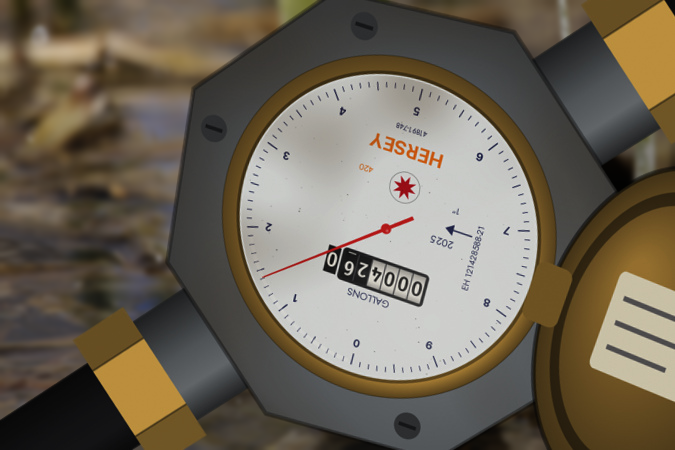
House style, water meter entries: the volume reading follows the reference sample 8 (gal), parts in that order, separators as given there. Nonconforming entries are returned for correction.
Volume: 4261.4 (gal)
